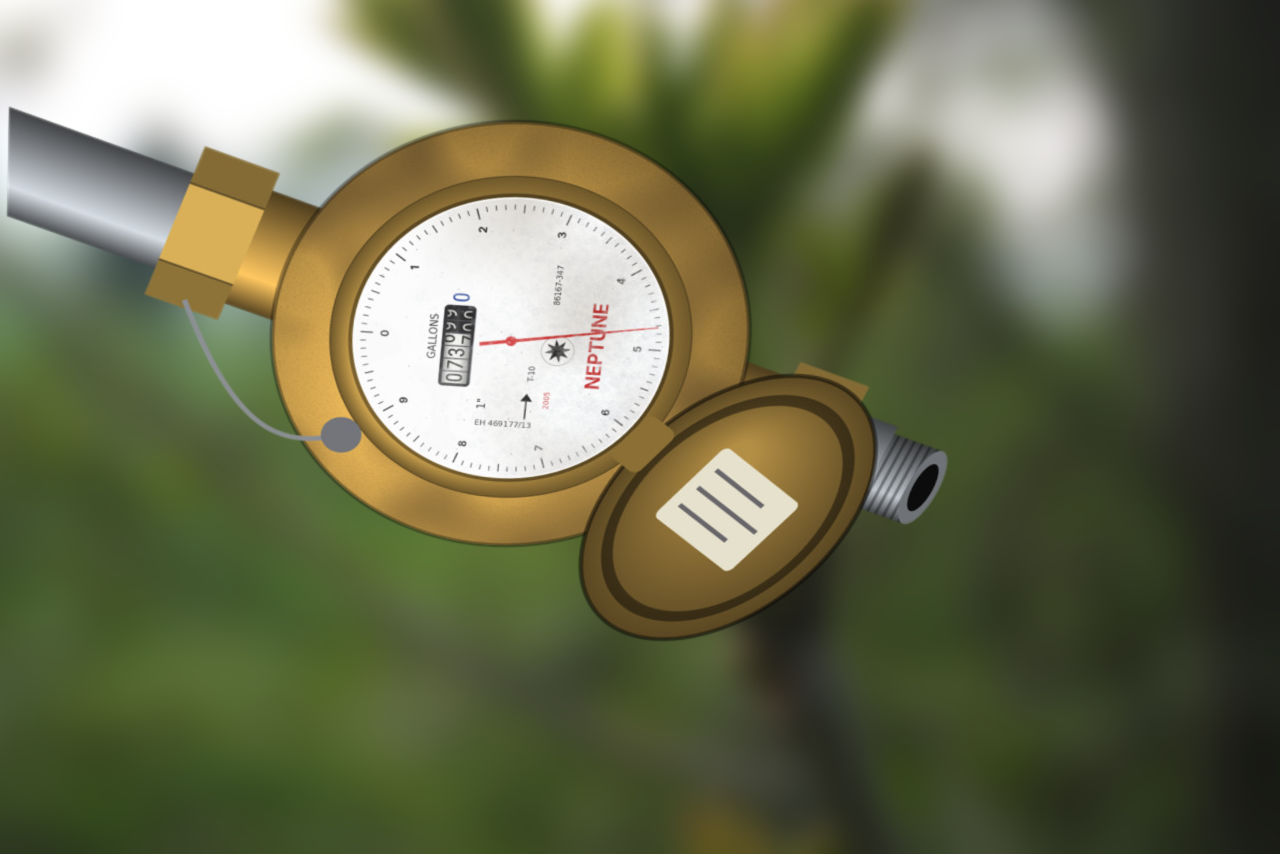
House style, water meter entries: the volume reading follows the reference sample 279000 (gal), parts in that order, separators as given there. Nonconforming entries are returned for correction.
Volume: 736994.7 (gal)
